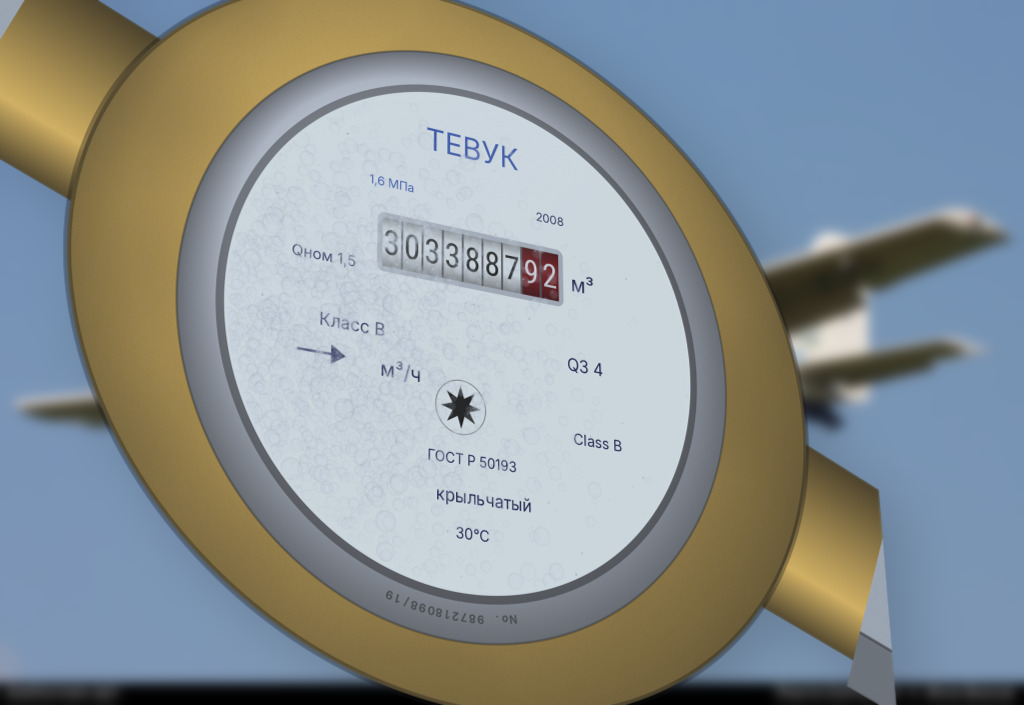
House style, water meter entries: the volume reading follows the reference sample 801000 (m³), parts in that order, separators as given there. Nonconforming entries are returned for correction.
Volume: 3033887.92 (m³)
